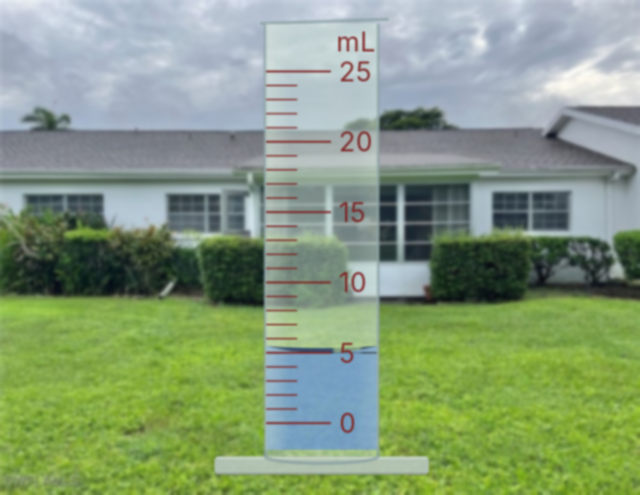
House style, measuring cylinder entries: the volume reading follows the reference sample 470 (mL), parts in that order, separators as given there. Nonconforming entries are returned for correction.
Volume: 5 (mL)
